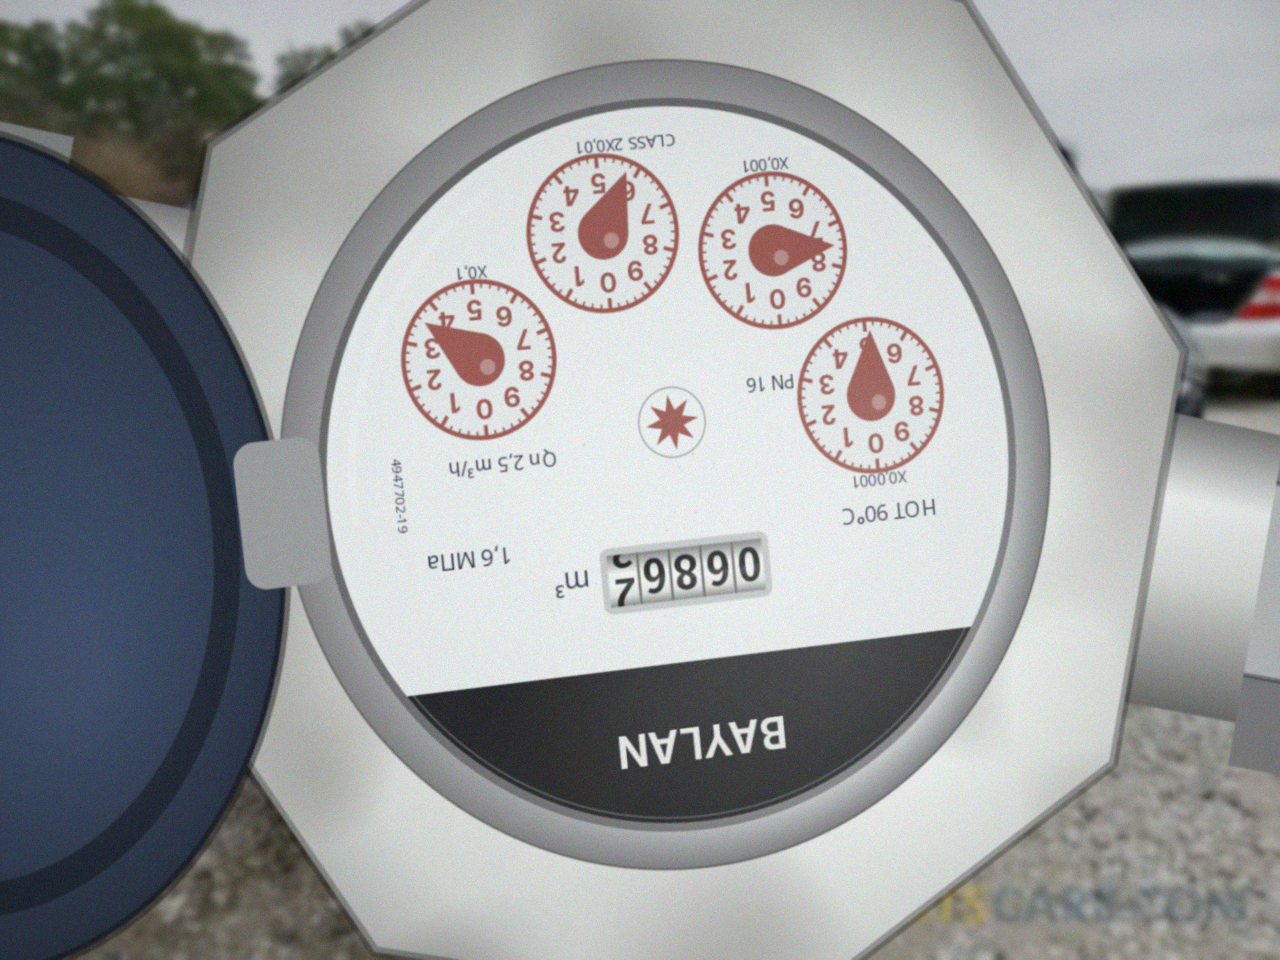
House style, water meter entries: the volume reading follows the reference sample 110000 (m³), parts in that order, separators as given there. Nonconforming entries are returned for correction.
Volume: 6862.3575 (m³)
